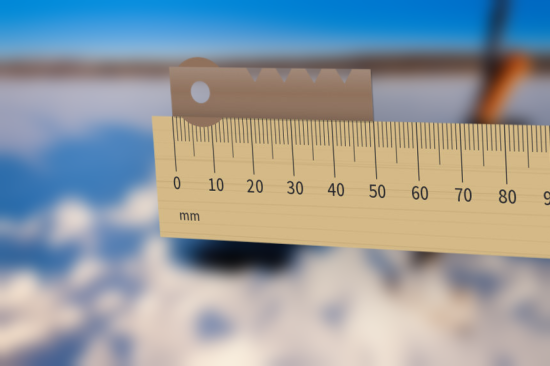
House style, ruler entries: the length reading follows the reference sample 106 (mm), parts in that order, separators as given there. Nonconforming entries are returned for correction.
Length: 50 (mm)
